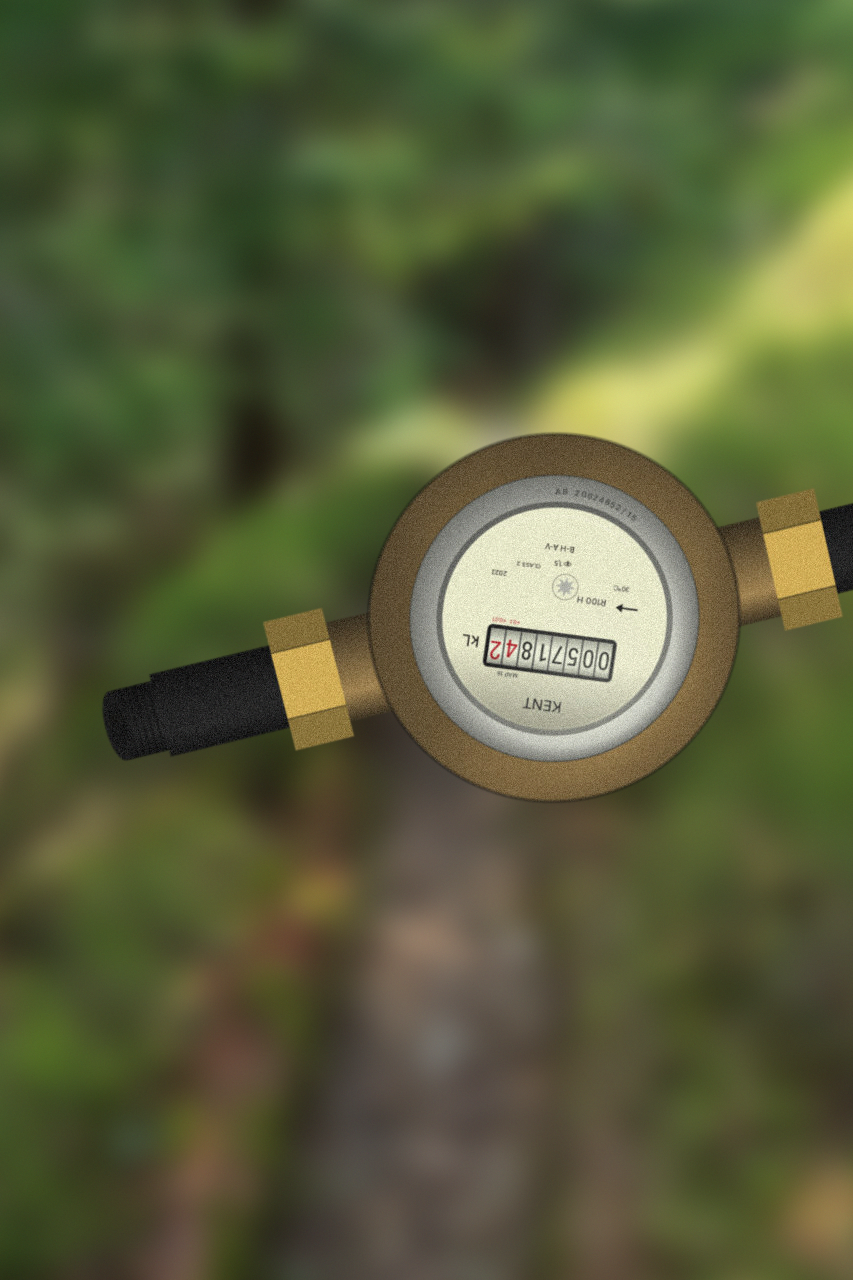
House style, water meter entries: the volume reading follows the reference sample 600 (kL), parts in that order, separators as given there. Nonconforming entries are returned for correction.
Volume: 5718.42 (kL)
